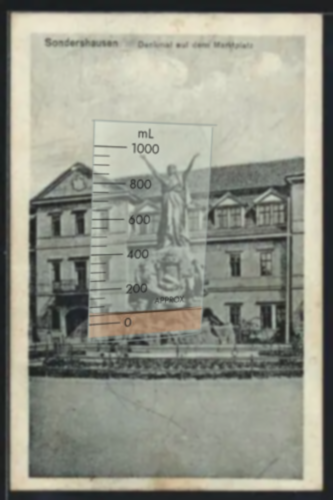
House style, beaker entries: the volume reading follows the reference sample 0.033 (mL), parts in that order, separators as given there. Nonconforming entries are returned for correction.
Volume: 50 (mL)
